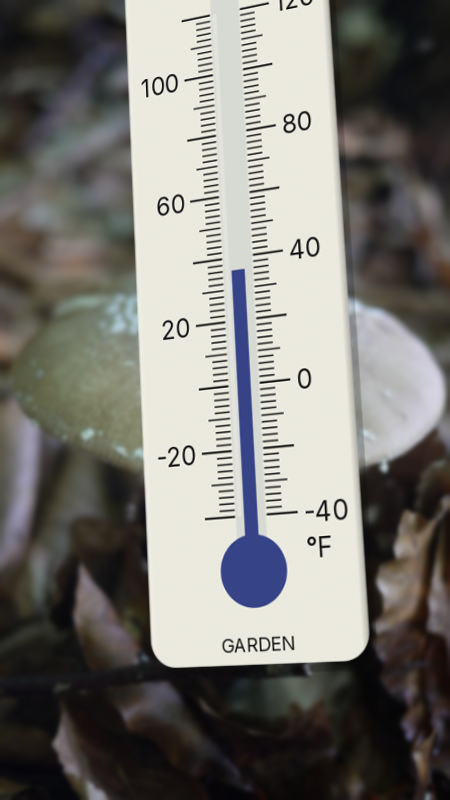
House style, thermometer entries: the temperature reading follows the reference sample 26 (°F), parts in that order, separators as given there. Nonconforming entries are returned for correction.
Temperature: 36 (°F)
